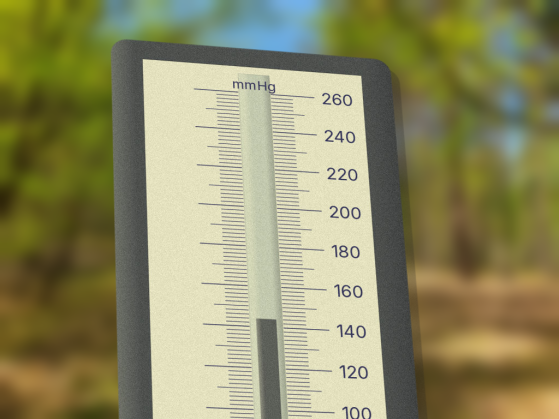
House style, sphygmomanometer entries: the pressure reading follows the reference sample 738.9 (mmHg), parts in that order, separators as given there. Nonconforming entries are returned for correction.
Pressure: 144 (mmHg)
